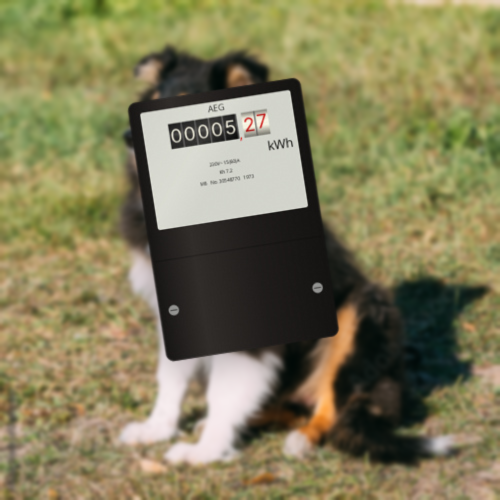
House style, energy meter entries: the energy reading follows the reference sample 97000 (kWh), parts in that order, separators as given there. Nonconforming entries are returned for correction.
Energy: 5.27 (kWh)
